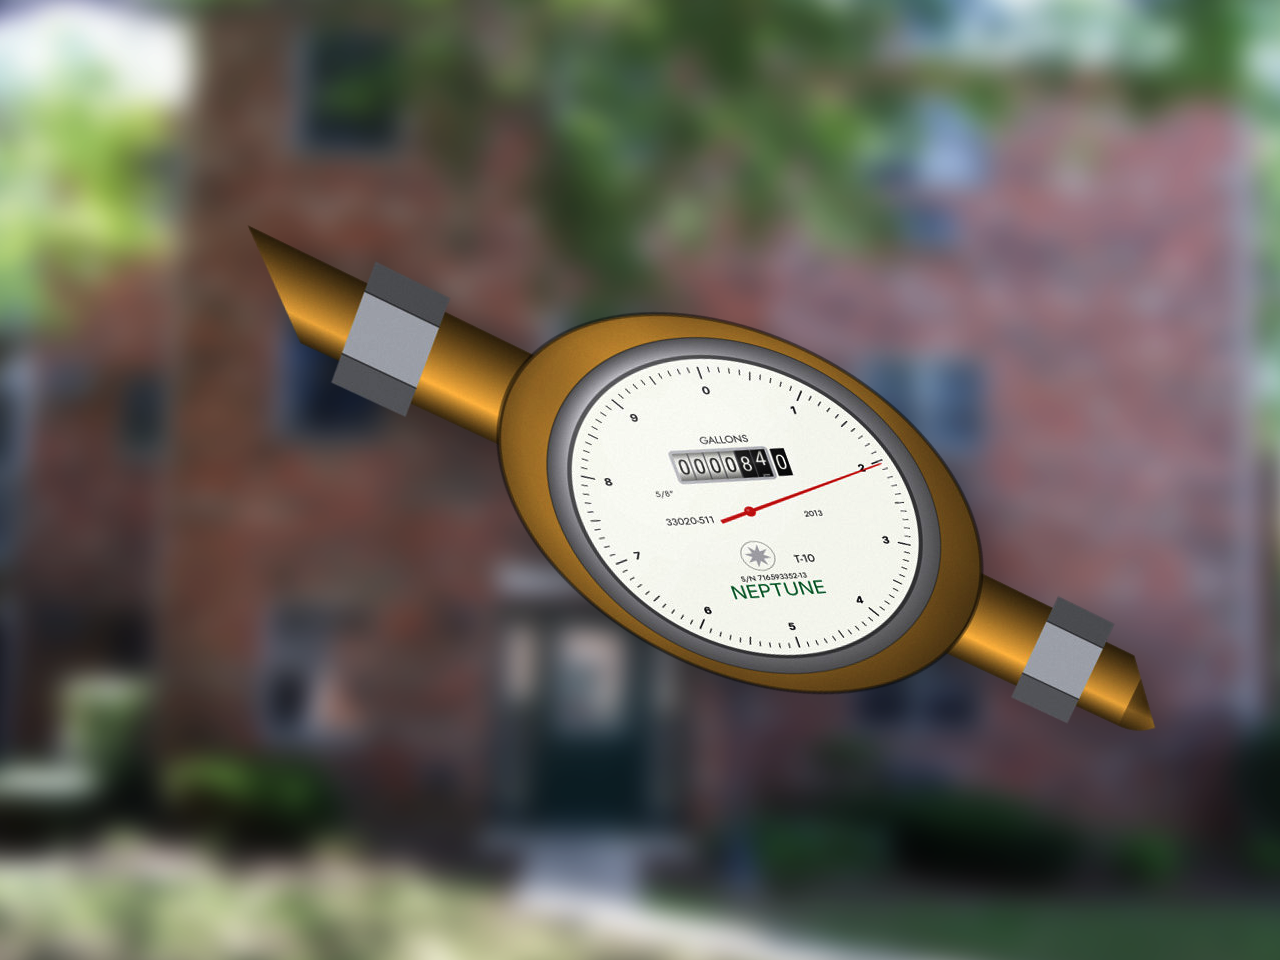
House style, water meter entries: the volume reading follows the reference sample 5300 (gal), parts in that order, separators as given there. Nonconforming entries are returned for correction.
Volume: 842.0 (gal)
